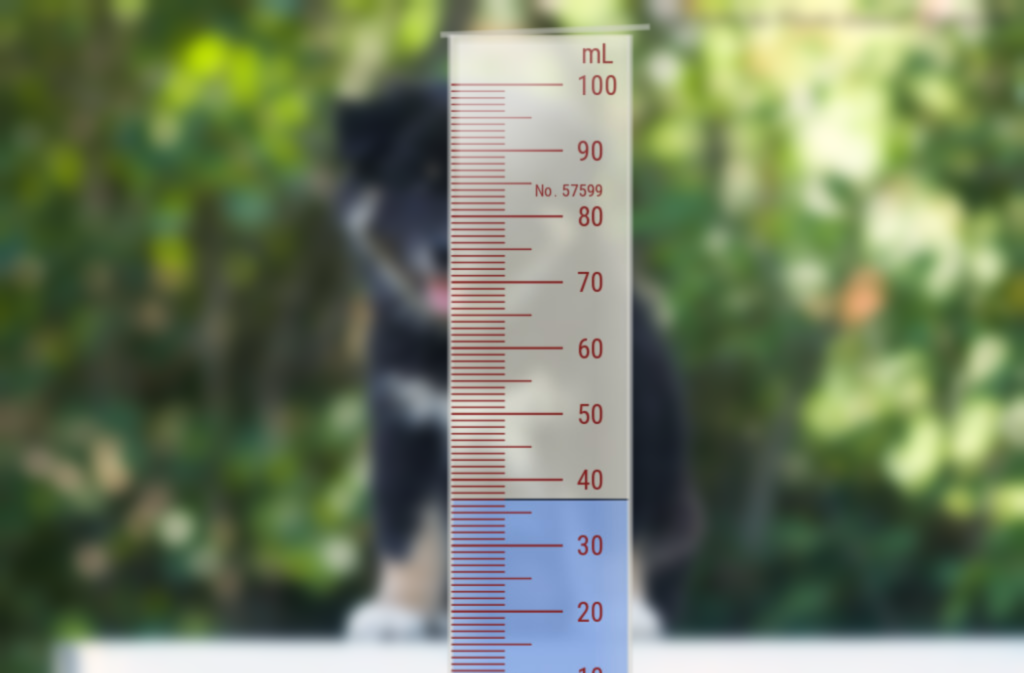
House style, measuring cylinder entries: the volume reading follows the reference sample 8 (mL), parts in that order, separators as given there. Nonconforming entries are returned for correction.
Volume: 37 (mL)
